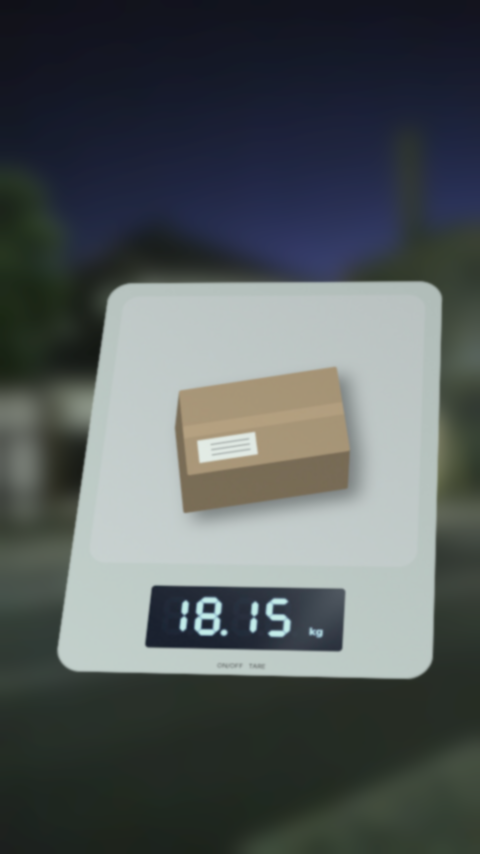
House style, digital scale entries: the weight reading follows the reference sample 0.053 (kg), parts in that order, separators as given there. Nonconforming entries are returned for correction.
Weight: 18.15 (kg)
